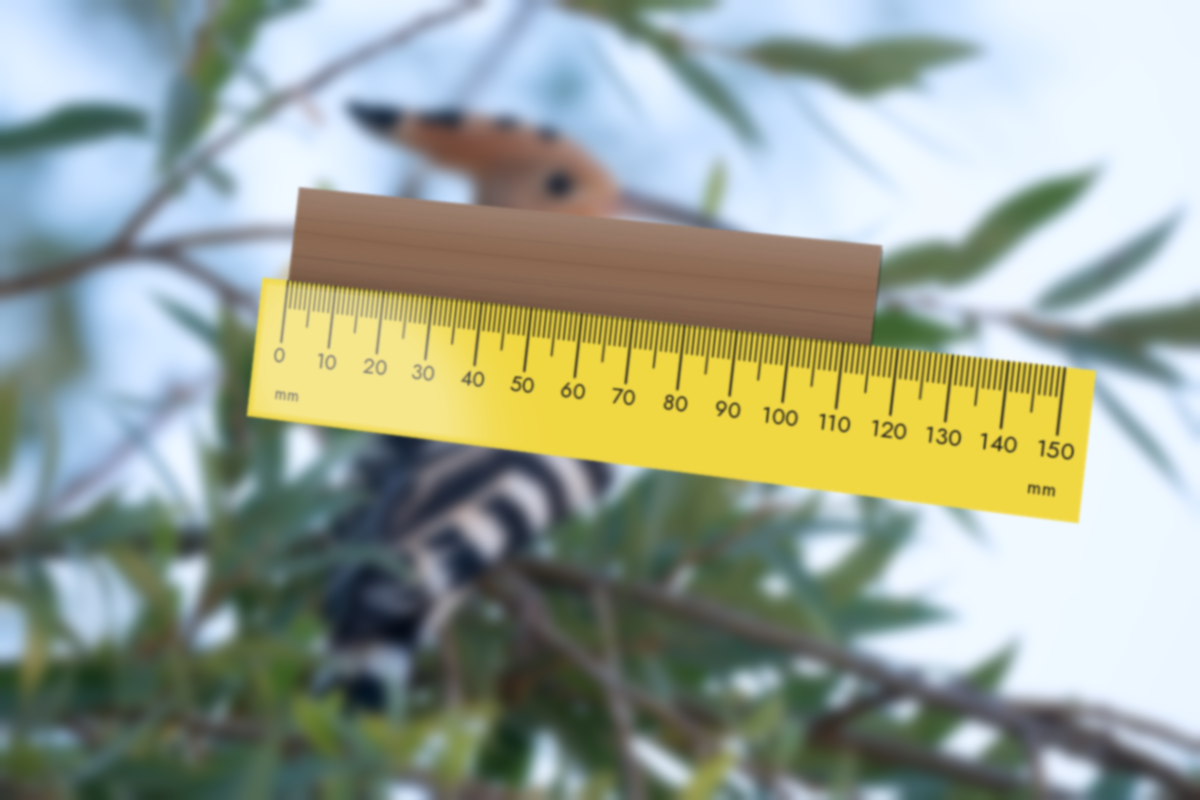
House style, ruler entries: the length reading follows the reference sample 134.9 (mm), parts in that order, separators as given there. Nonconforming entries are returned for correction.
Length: 115 (mm)
